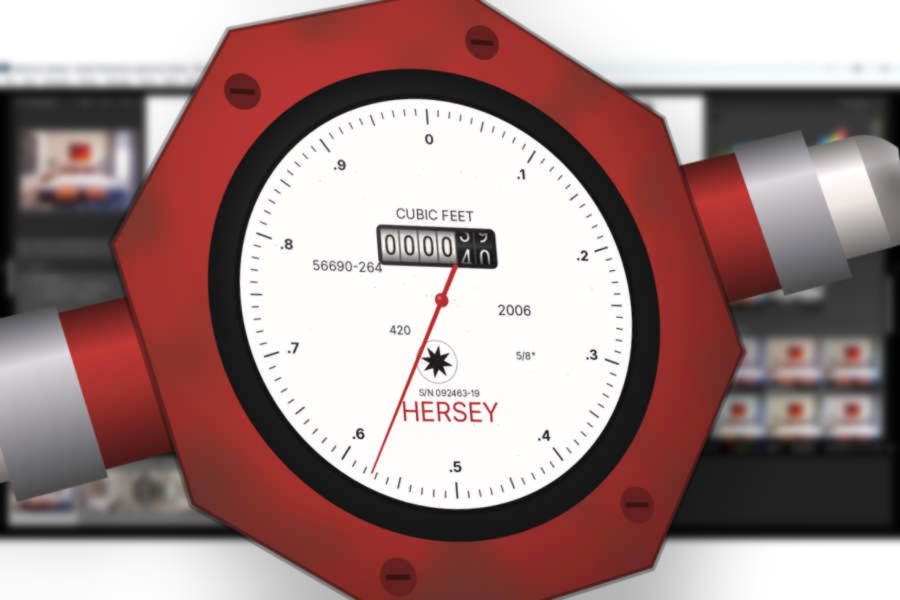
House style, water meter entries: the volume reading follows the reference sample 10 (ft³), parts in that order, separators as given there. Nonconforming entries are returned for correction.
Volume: 39.57 (ft³)
